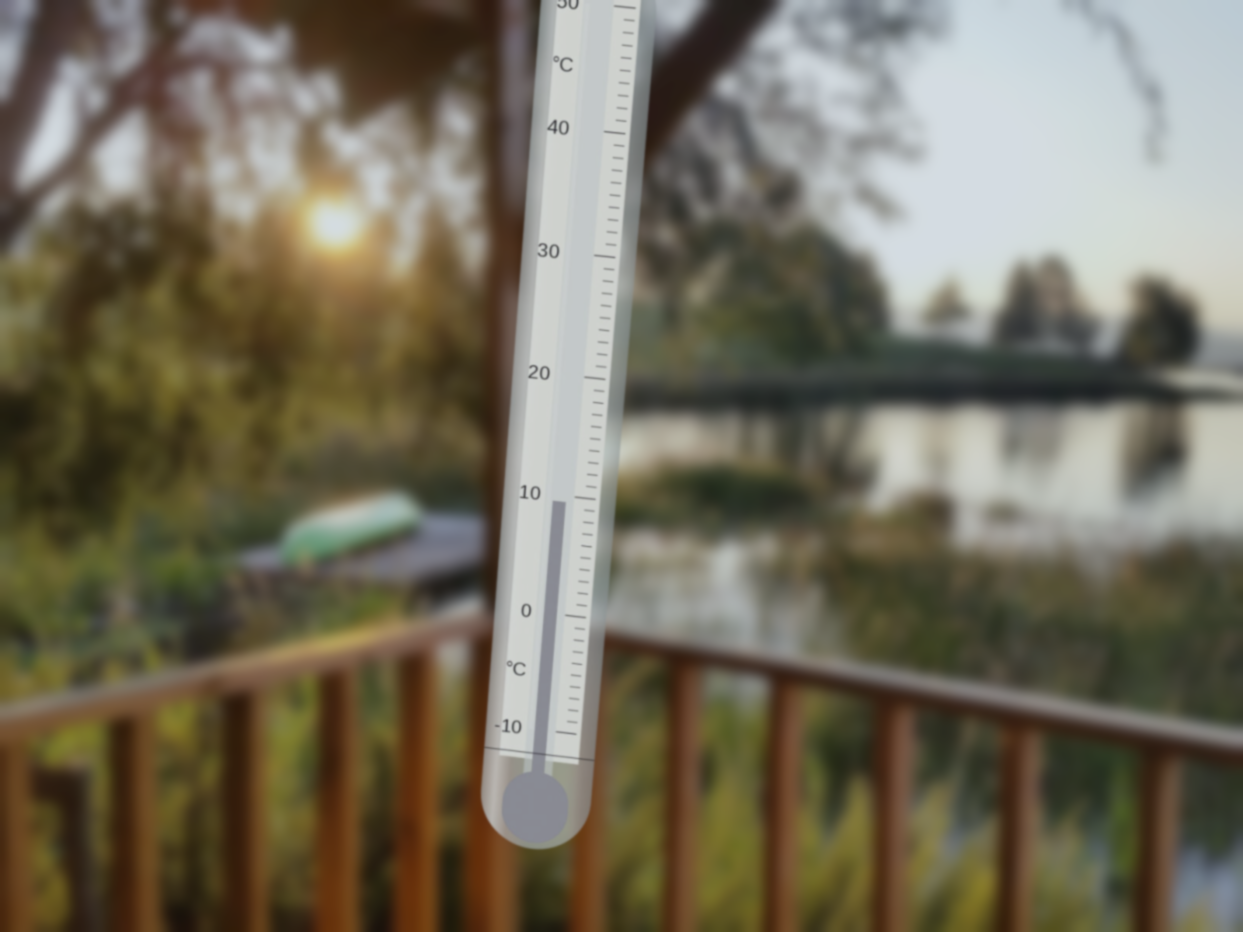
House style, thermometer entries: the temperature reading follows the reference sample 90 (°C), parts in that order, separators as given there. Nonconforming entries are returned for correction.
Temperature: 9.5 (°C)
